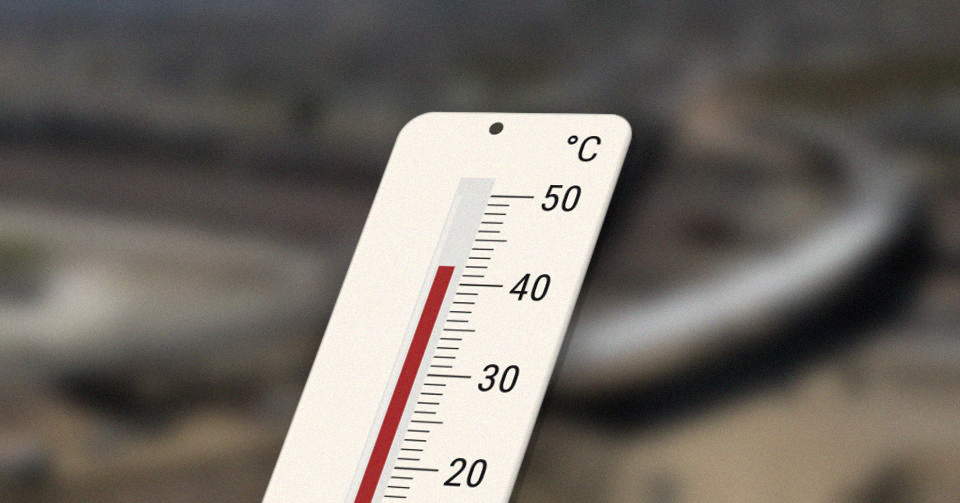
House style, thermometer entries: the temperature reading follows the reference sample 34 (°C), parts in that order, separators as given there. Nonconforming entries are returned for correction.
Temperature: 42 (°C)
